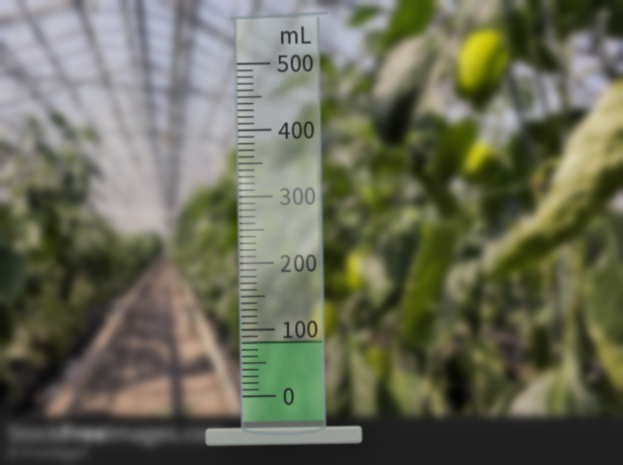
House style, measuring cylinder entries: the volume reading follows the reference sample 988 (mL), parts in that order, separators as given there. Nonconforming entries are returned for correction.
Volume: 80 (mL)
